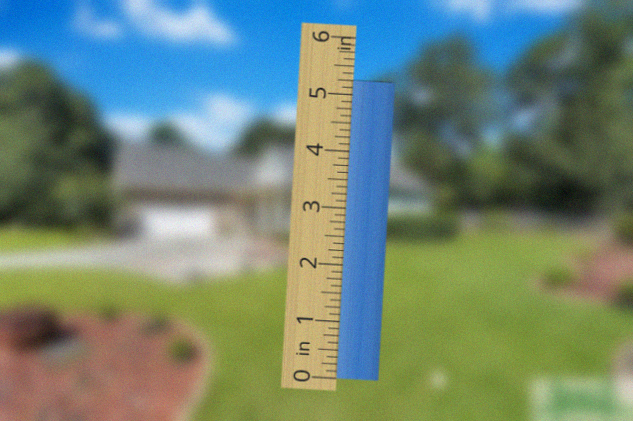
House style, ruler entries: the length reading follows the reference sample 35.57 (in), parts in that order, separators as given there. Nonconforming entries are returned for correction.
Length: 5.25 (in)
